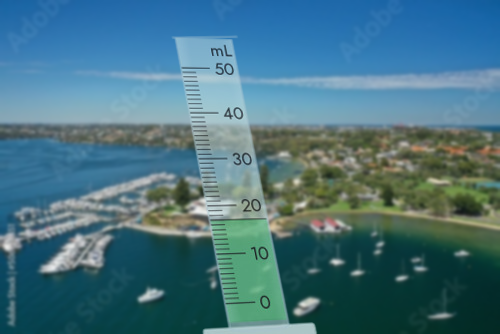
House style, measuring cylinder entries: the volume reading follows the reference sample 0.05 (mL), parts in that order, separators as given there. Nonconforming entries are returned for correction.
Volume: 17 (mL)
